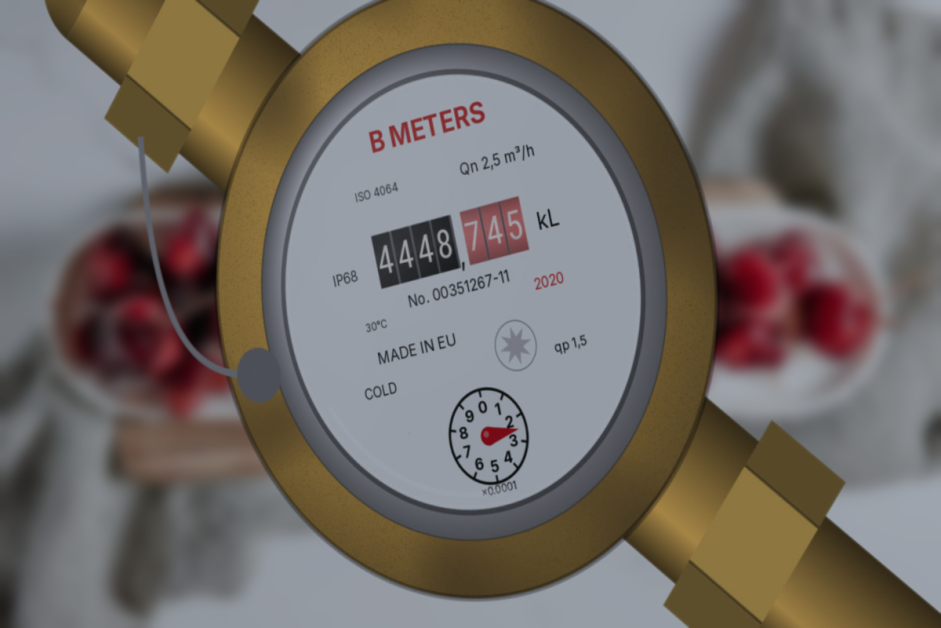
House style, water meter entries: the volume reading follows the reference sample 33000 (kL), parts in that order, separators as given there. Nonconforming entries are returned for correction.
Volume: 4448.7452 (kL)
